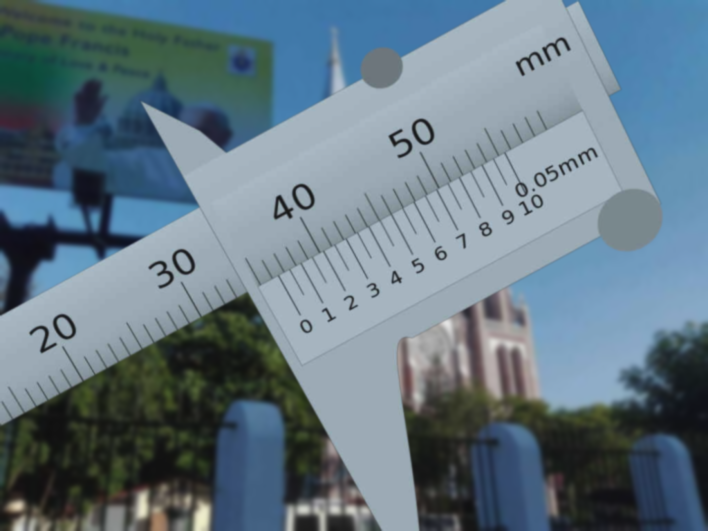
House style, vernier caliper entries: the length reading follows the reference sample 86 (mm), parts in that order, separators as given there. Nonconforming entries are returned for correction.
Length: 36.5 (mm)
